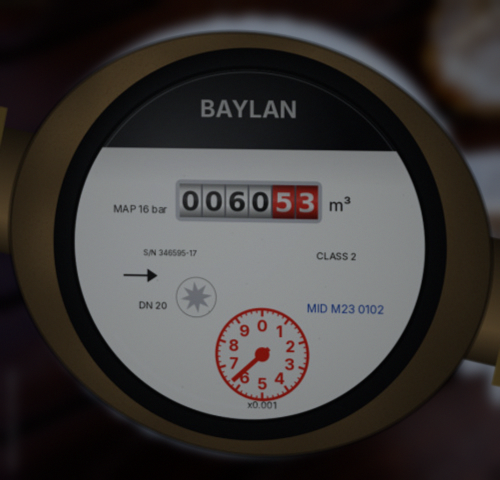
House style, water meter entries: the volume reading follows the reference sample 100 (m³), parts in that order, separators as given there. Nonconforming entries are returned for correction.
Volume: 60.536 (m³)
